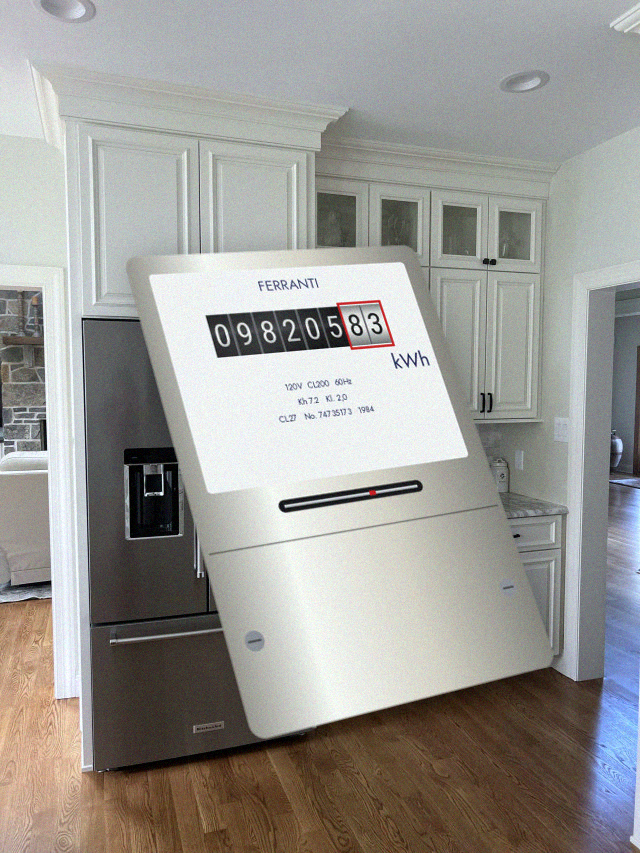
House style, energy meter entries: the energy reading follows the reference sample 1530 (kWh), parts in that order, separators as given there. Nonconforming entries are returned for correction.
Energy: 98205.83 (kWh)
